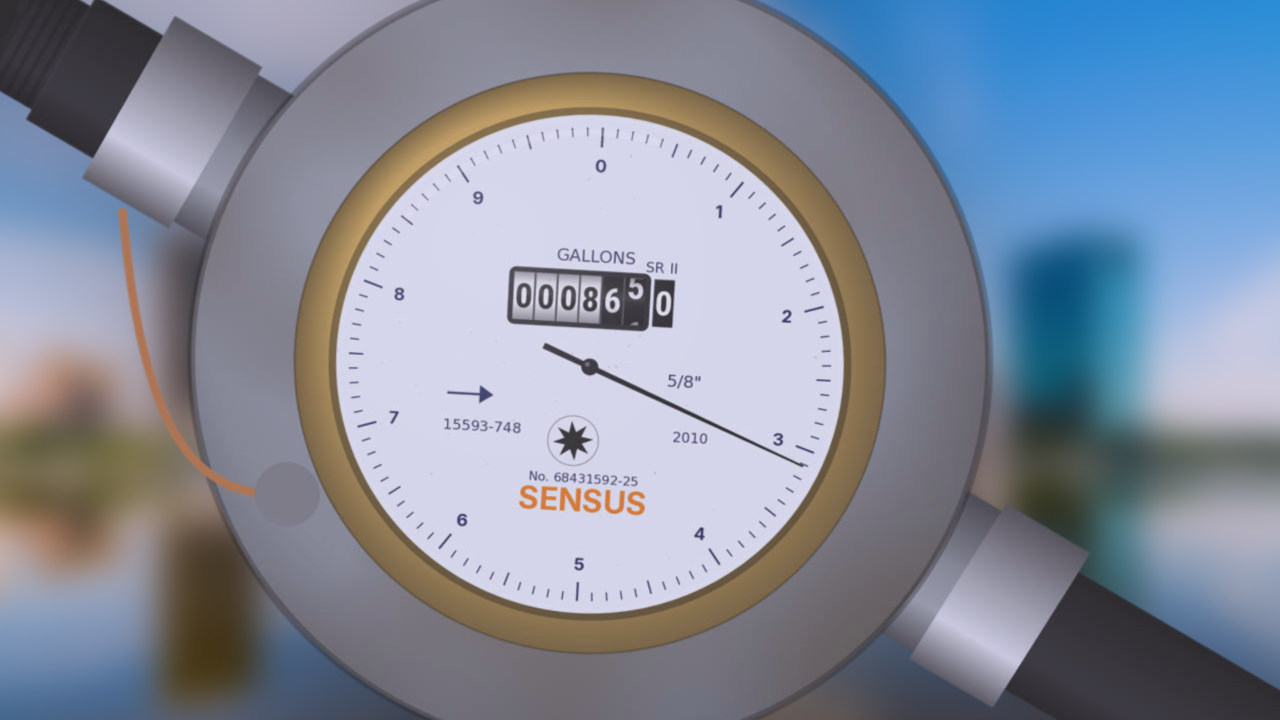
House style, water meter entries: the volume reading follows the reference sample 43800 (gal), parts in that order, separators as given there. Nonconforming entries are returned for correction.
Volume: 8653.1 (gal)
